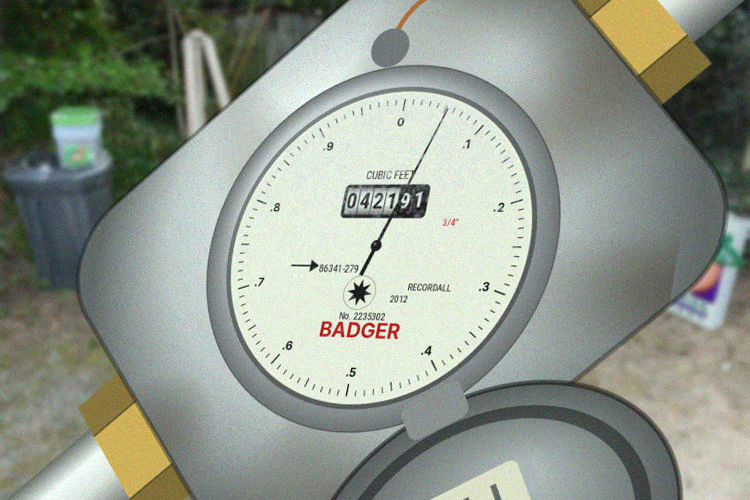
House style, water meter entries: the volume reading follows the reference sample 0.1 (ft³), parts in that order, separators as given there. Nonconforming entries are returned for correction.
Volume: 42191.05 (ft³)
